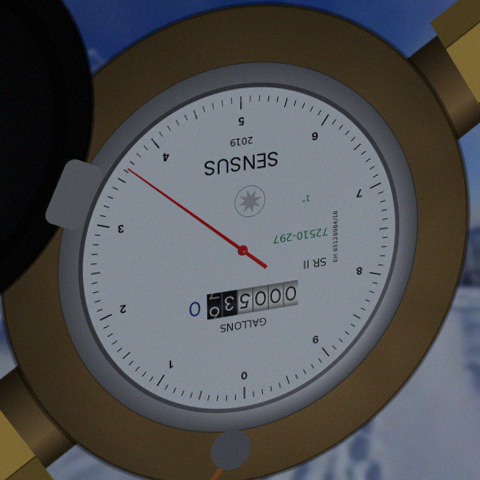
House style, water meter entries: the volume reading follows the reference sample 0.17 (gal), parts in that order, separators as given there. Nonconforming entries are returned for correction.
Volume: 5363.6 (gal)
